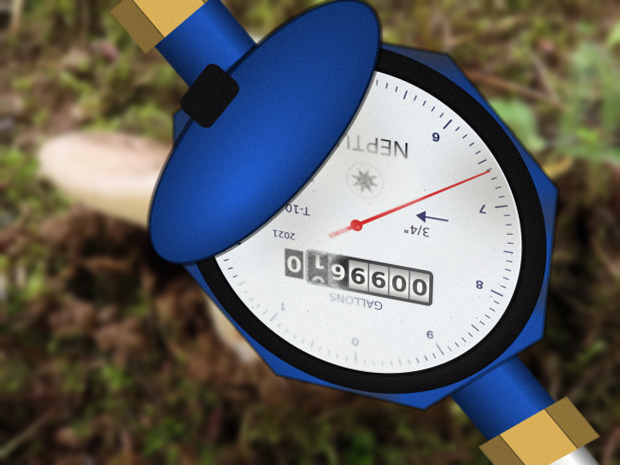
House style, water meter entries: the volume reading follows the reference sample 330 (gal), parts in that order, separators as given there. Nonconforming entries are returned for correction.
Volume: 99606.6 (gal)
